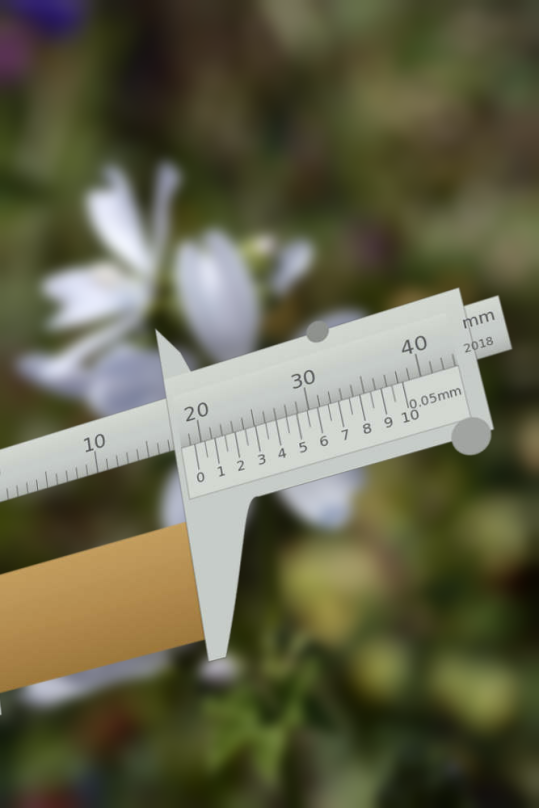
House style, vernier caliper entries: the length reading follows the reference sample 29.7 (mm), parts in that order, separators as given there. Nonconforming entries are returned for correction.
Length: 19.4 (mm)
